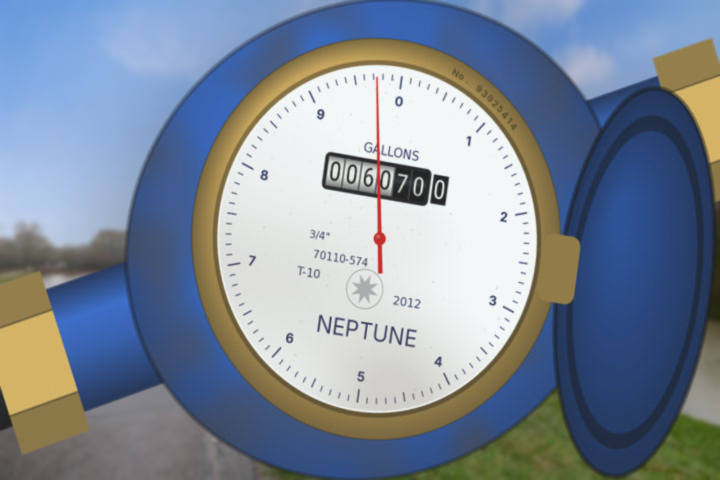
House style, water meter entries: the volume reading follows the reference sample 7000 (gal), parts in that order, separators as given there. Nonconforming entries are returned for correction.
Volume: 60699.7 (gal)
